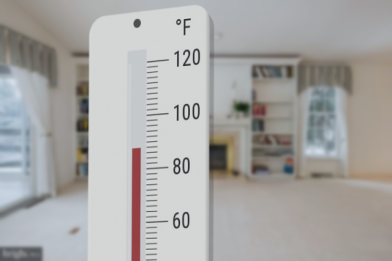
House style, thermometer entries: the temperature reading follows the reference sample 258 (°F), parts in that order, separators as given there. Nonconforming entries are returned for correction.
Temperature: 88 (°F)
